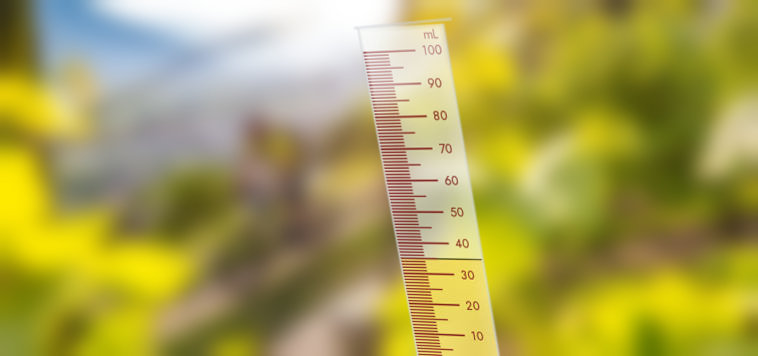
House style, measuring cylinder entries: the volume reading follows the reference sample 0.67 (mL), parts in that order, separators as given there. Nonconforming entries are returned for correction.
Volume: 35 (mL)
